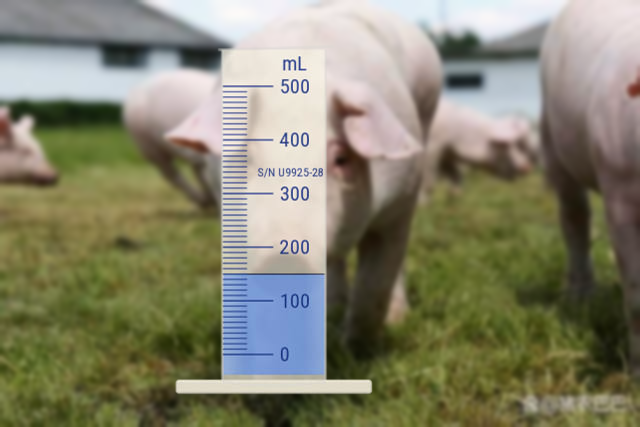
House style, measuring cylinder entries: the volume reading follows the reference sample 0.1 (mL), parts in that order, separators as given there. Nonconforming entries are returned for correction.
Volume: 150 (mL)
